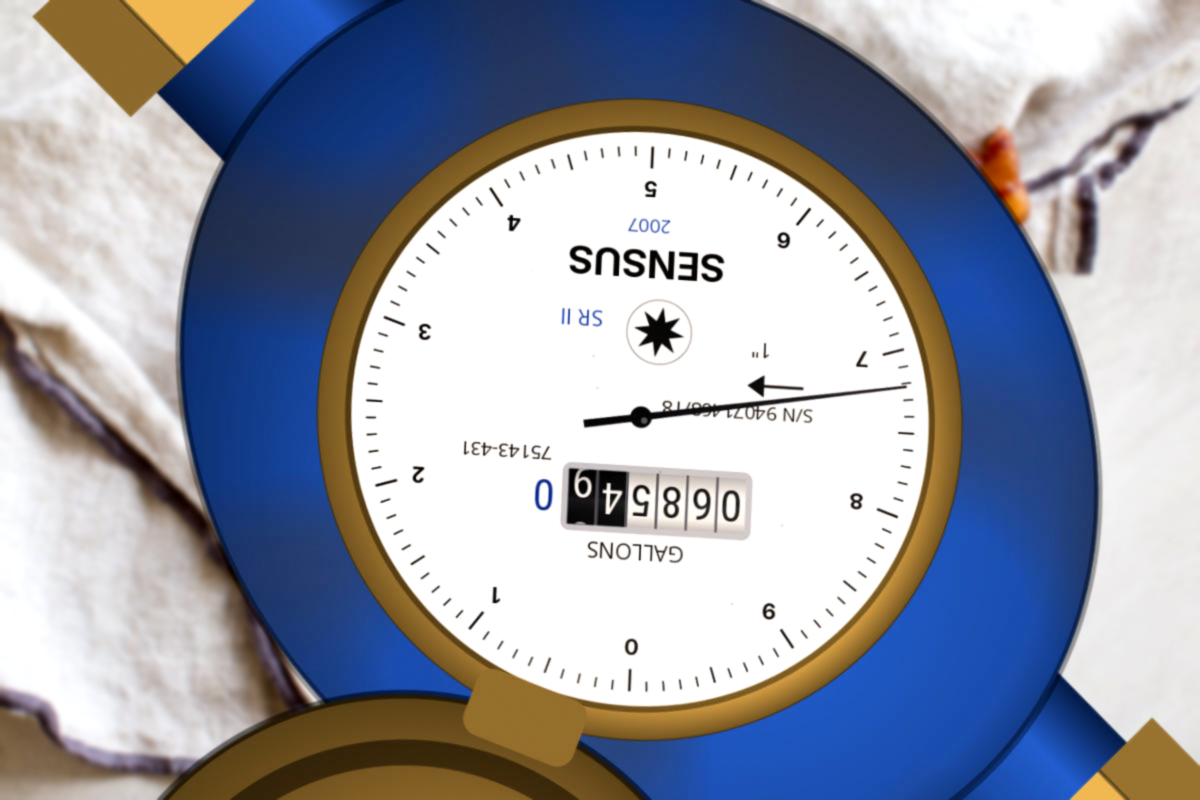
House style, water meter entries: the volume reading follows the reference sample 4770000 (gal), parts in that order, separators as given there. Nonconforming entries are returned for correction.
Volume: 685487.2 (gal)
